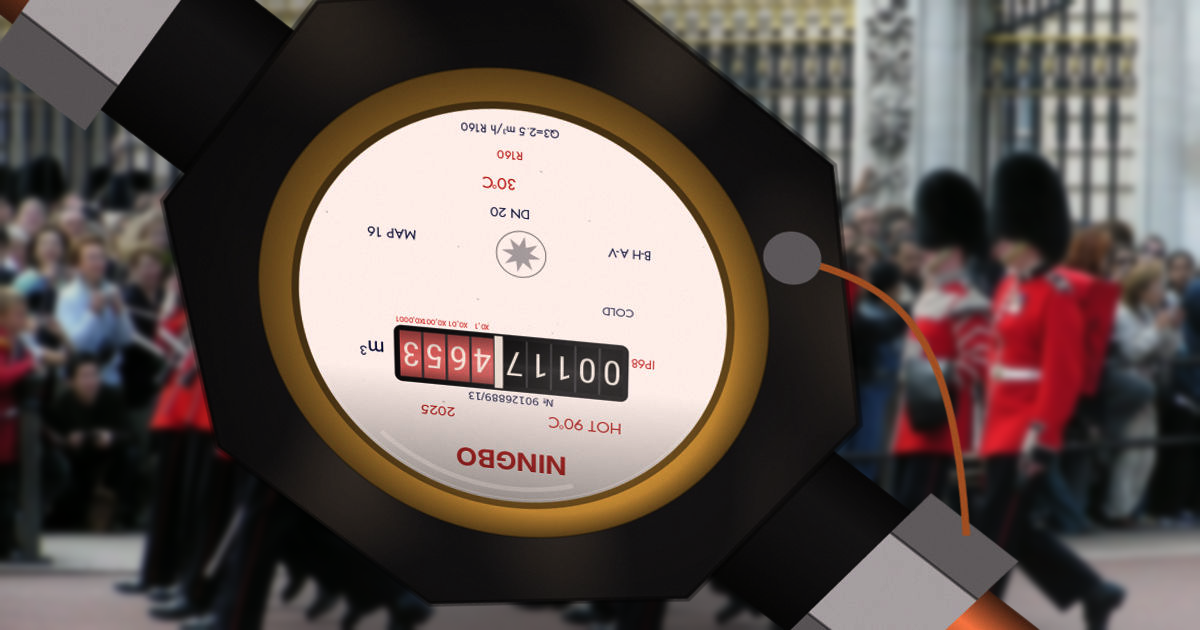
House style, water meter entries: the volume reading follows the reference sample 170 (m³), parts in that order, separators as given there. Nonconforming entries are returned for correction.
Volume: 117.4653 (m³)
